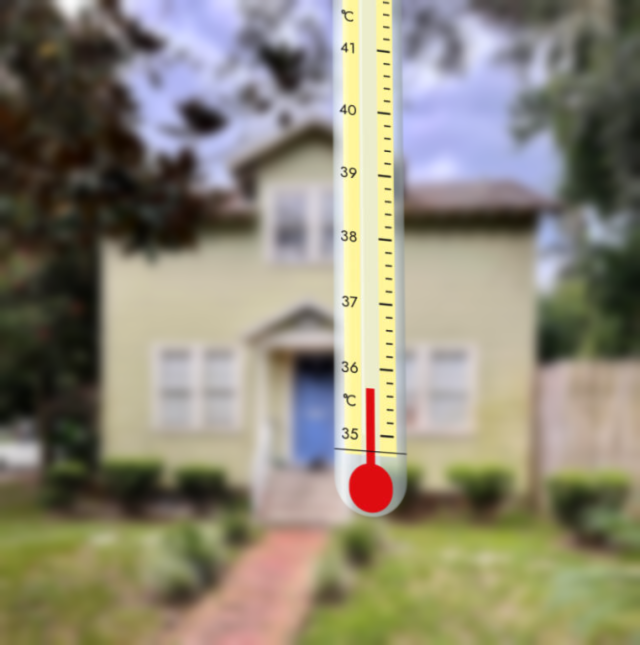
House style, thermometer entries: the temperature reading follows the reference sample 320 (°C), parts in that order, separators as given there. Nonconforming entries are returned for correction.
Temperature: 35.7 (°C)
